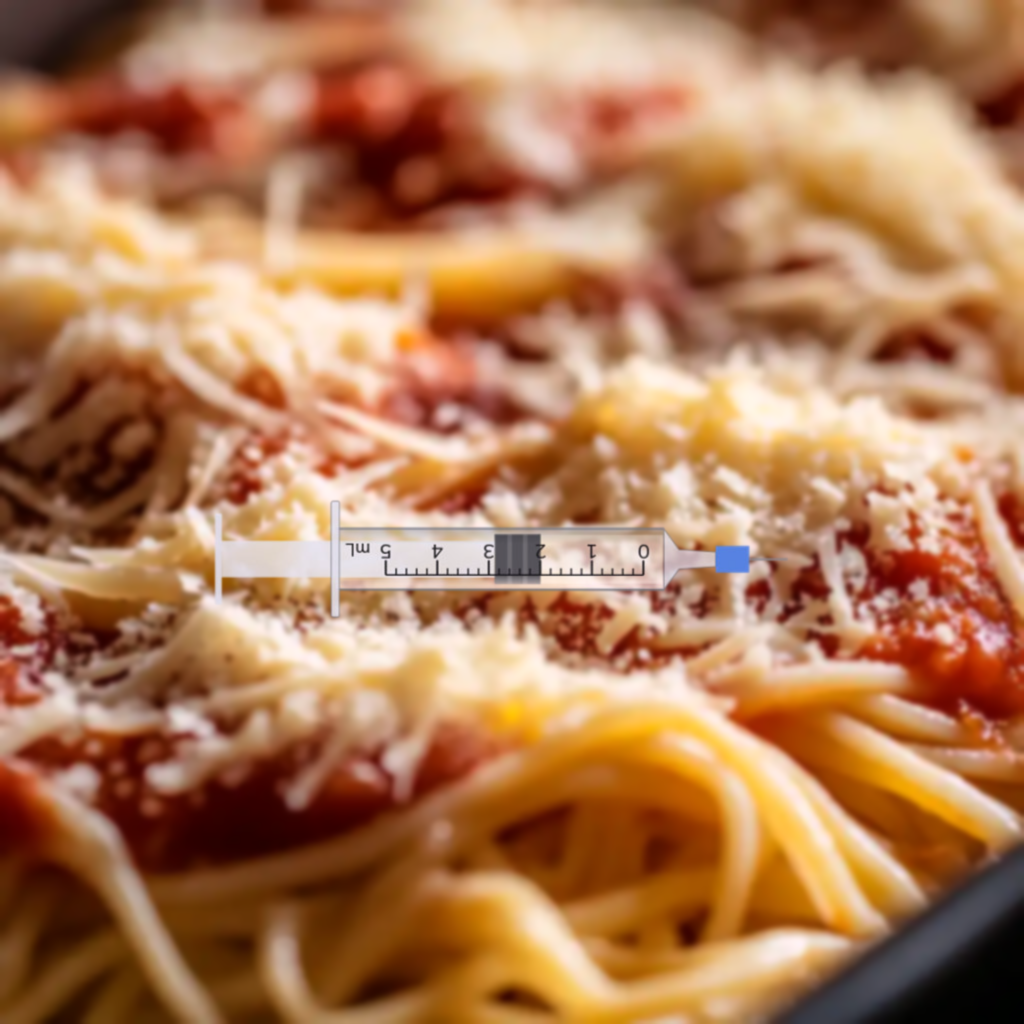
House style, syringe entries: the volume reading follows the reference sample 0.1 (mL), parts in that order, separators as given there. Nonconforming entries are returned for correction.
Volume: 2 (mL)
